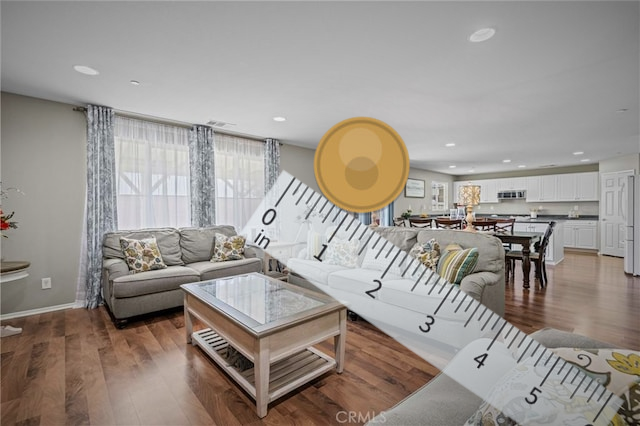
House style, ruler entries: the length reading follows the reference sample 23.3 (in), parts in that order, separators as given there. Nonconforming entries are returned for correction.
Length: 1.5 (in)
